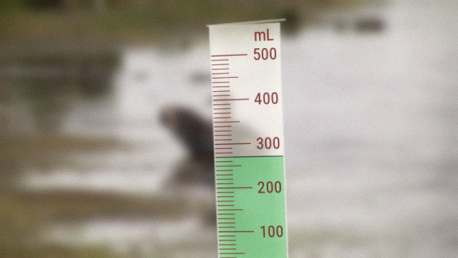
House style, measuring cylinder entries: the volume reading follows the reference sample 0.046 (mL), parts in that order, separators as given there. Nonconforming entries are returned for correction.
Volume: 270 (mL)
